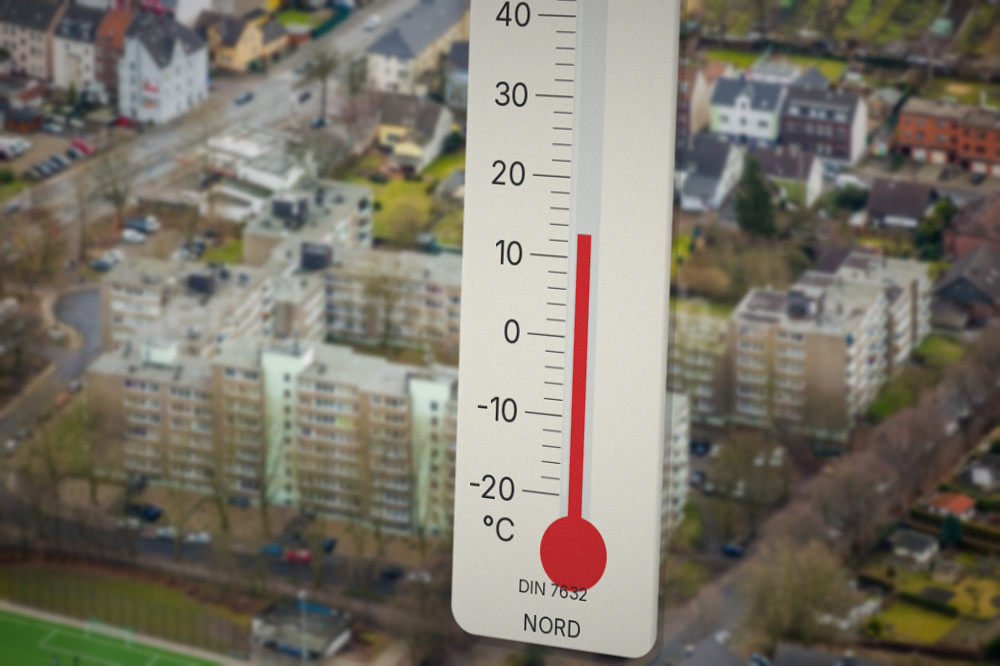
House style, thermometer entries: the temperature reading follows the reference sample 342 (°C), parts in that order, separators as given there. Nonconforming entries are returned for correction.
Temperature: 13 (°C)
